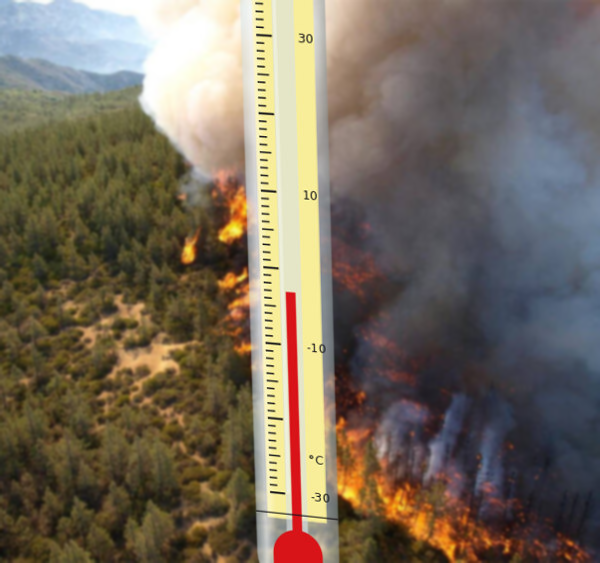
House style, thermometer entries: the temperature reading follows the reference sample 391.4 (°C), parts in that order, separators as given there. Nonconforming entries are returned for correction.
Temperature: -3 (°C)
